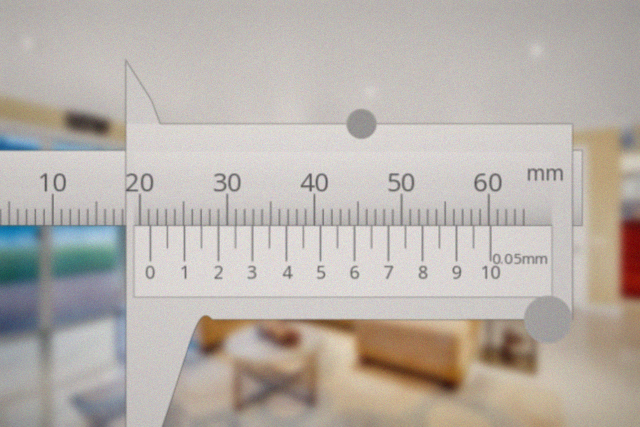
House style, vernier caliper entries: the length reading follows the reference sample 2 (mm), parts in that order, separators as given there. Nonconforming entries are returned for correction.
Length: 21.2 (mm)
